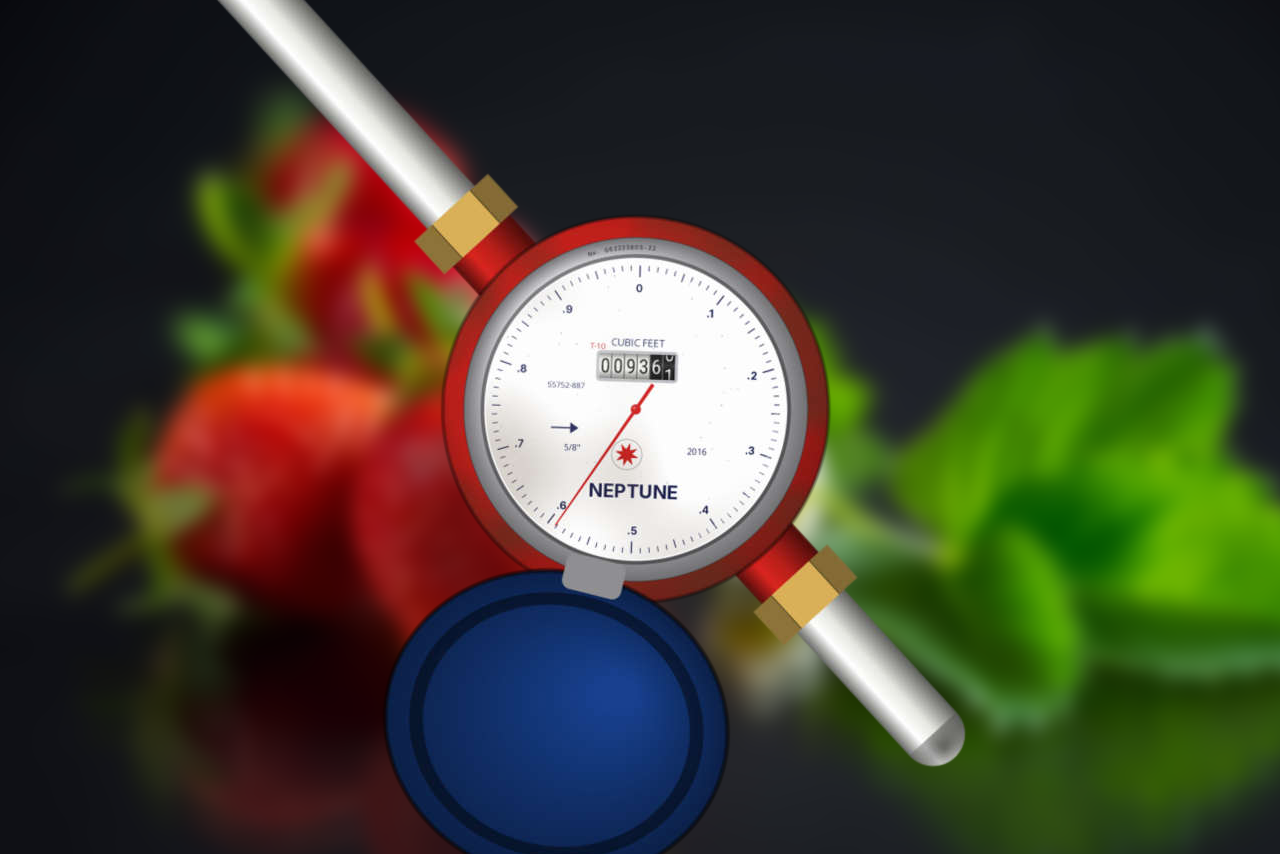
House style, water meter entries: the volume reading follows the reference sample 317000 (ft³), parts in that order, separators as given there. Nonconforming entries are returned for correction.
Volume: 9360.59 (ft³)
